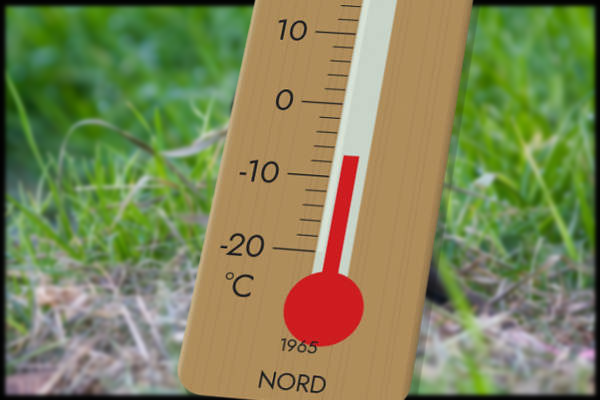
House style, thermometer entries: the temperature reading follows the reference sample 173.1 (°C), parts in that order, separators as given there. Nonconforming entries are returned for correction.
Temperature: -7 (°C)
